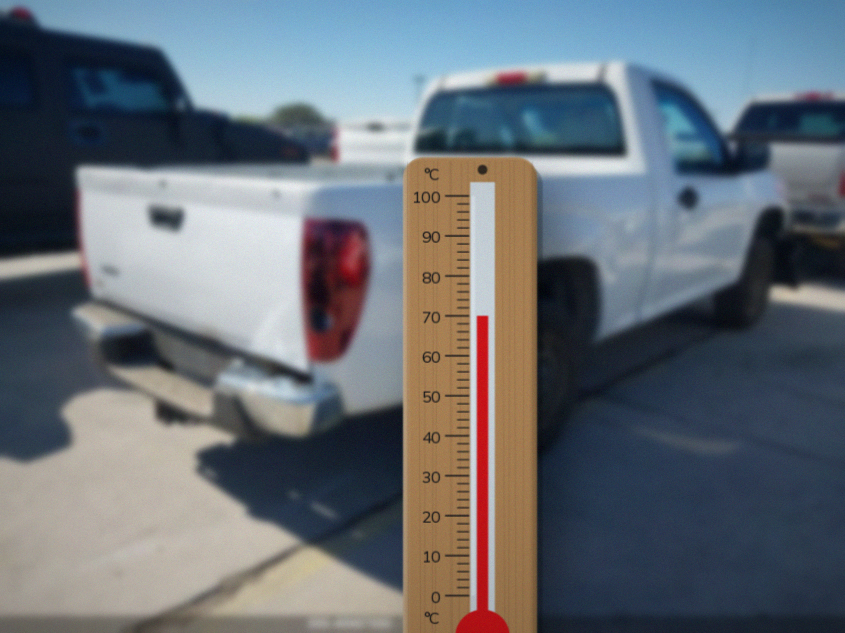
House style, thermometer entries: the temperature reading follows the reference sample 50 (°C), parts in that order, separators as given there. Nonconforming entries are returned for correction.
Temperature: 70 (°C)
